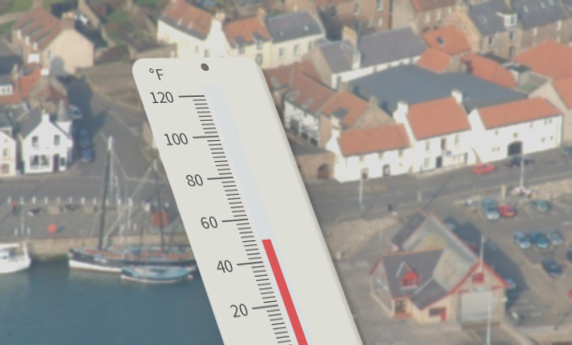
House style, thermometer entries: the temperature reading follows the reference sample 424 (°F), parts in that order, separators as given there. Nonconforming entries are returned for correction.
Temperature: 50 (°F)
